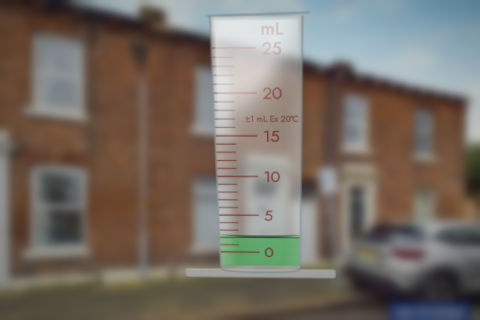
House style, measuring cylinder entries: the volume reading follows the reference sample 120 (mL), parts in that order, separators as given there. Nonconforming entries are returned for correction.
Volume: 2 (mL)
